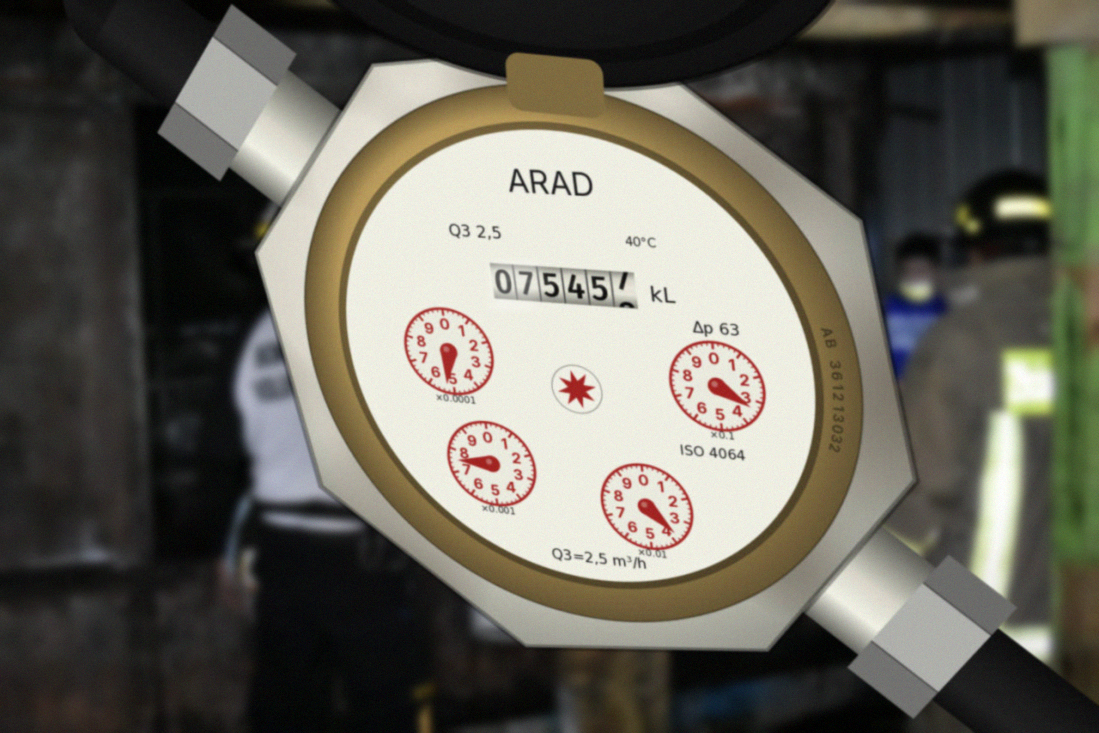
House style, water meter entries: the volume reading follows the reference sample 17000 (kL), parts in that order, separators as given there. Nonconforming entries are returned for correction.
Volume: 75457.3375 (kL)
